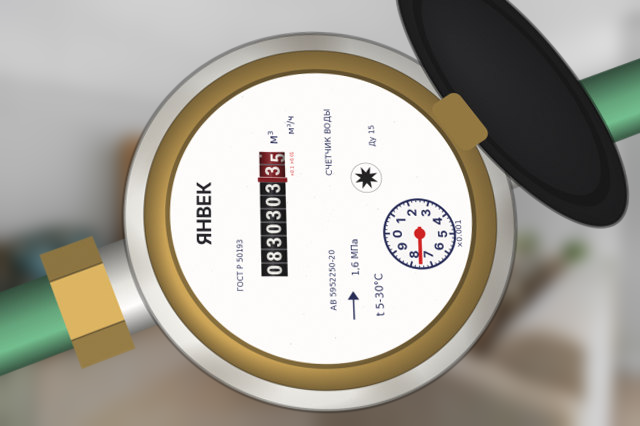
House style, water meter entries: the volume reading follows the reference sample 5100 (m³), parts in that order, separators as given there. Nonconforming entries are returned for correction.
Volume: 830303.347 (m³)
